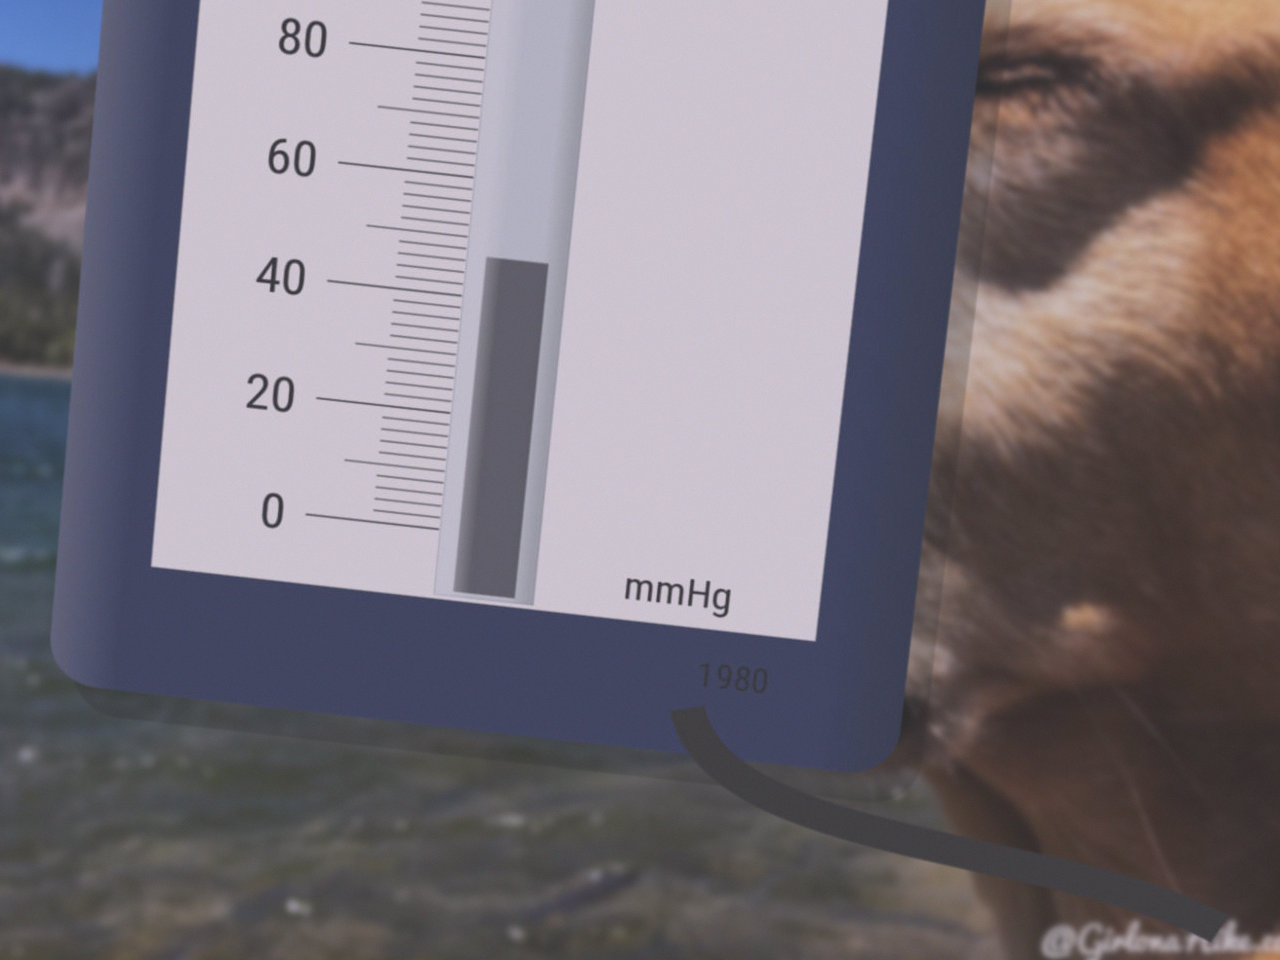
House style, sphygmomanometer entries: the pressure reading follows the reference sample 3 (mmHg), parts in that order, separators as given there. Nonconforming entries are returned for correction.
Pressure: 47 (mmHg)
